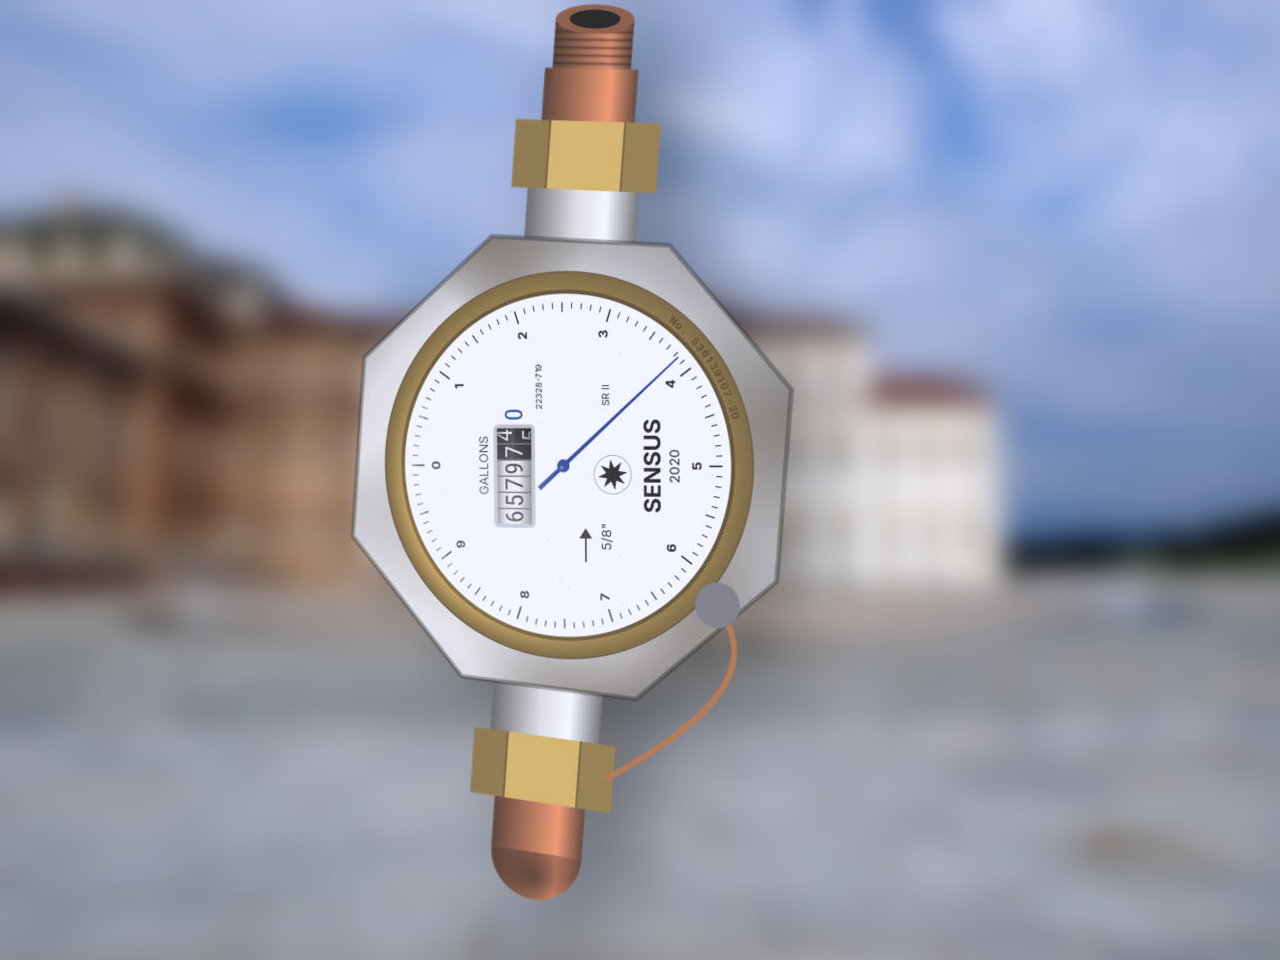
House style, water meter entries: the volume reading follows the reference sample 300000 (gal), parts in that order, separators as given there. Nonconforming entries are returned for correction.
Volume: 6579743.8 (gal)
